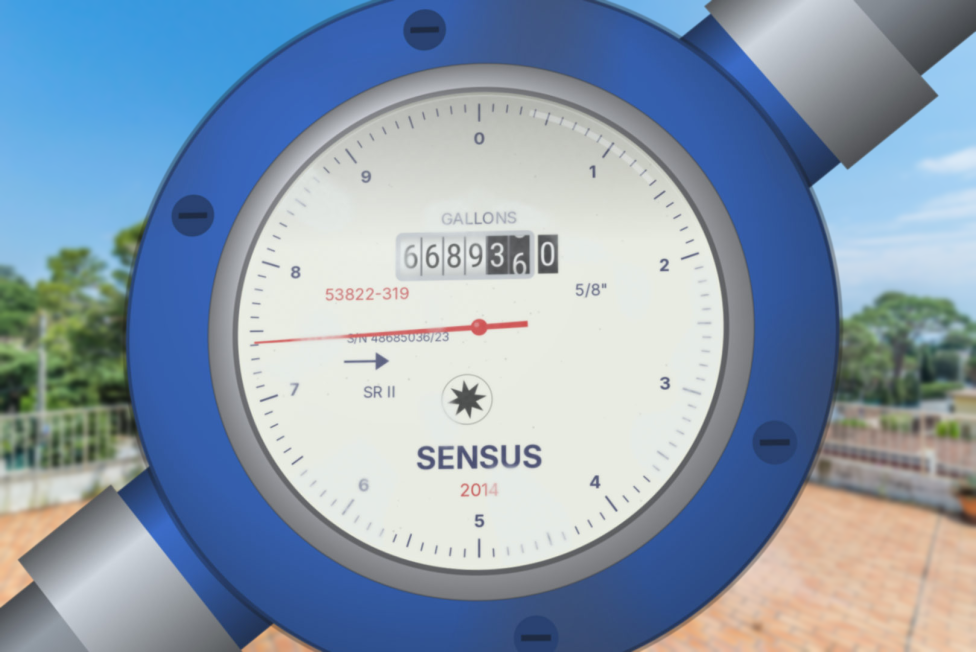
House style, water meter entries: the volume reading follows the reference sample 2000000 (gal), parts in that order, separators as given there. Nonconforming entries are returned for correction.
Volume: 6689357.4 (gal)
